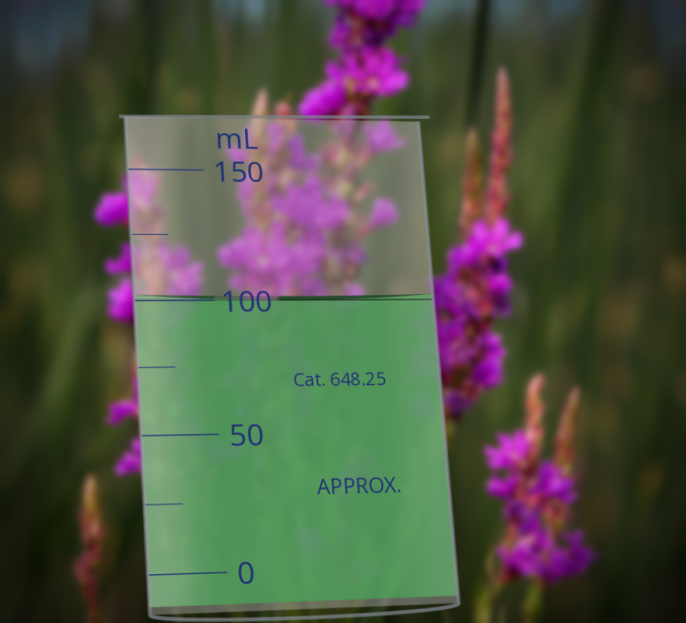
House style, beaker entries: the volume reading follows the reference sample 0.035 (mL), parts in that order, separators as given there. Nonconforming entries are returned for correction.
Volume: 100 (mL)
